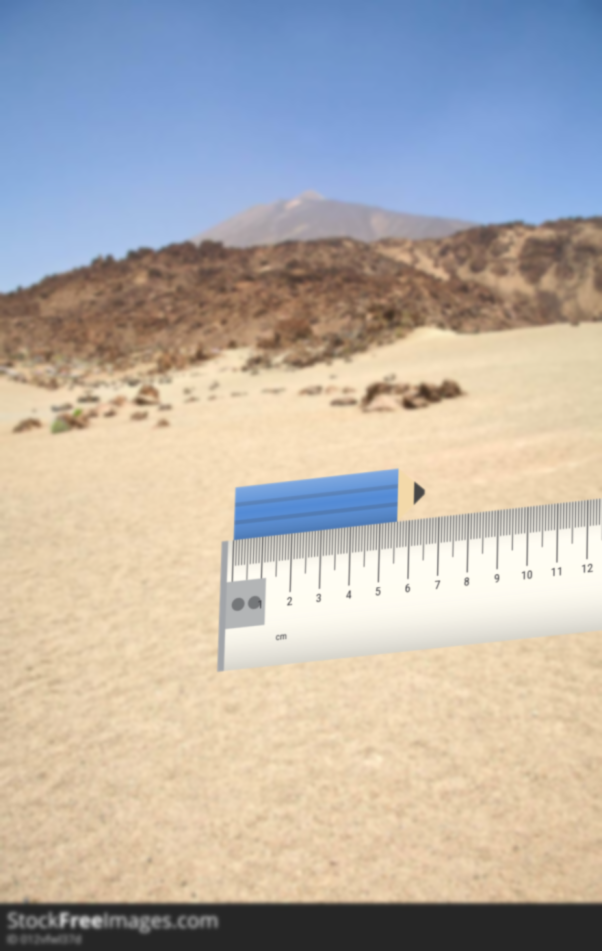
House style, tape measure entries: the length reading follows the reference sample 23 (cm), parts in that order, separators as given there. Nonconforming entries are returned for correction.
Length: 6.5 (cm)
